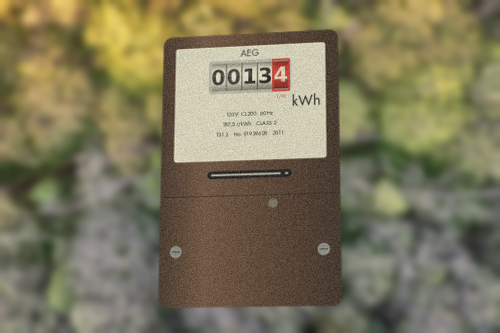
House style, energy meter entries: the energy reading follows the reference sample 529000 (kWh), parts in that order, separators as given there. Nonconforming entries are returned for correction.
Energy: 13.4 (kWh)
